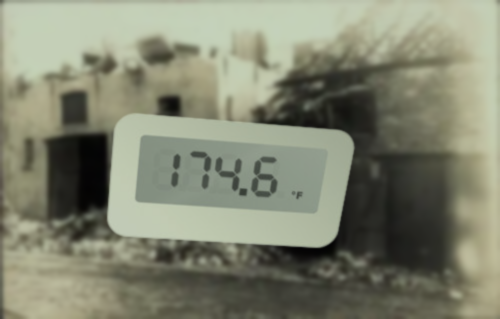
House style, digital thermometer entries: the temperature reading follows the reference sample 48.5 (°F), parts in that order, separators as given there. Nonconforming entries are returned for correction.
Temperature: 174.6 (°F)
